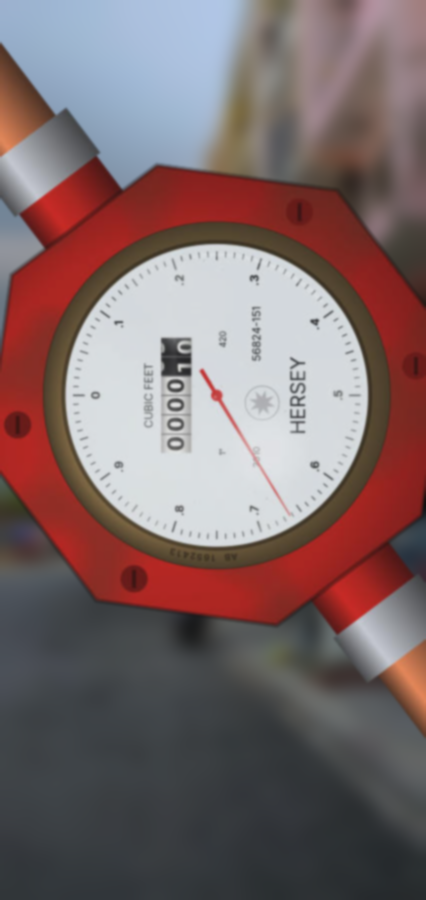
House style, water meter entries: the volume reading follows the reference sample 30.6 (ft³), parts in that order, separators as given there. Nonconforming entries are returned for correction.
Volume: 9.66 (ft³)
